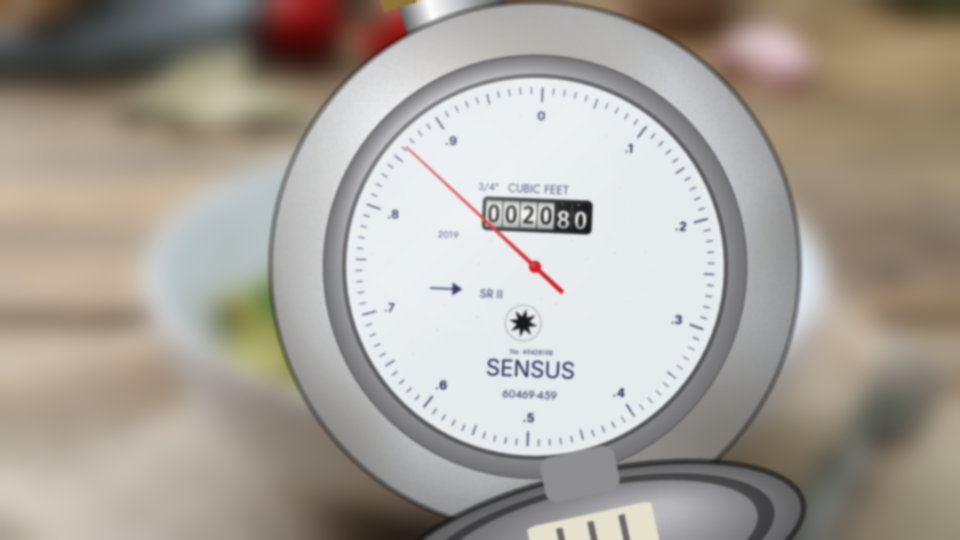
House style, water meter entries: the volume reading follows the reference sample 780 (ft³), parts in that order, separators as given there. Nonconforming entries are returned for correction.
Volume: 2079.86 (ft³)
